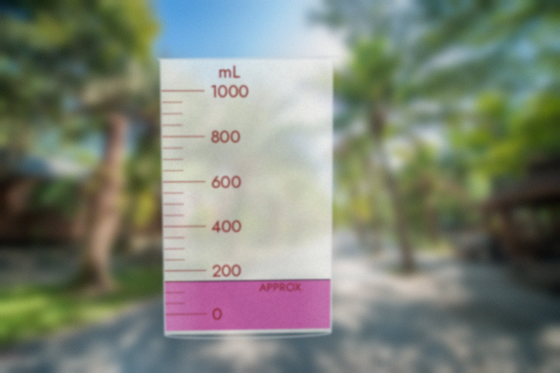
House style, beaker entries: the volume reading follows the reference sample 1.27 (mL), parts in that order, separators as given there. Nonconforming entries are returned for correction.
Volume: 150 (mL)
